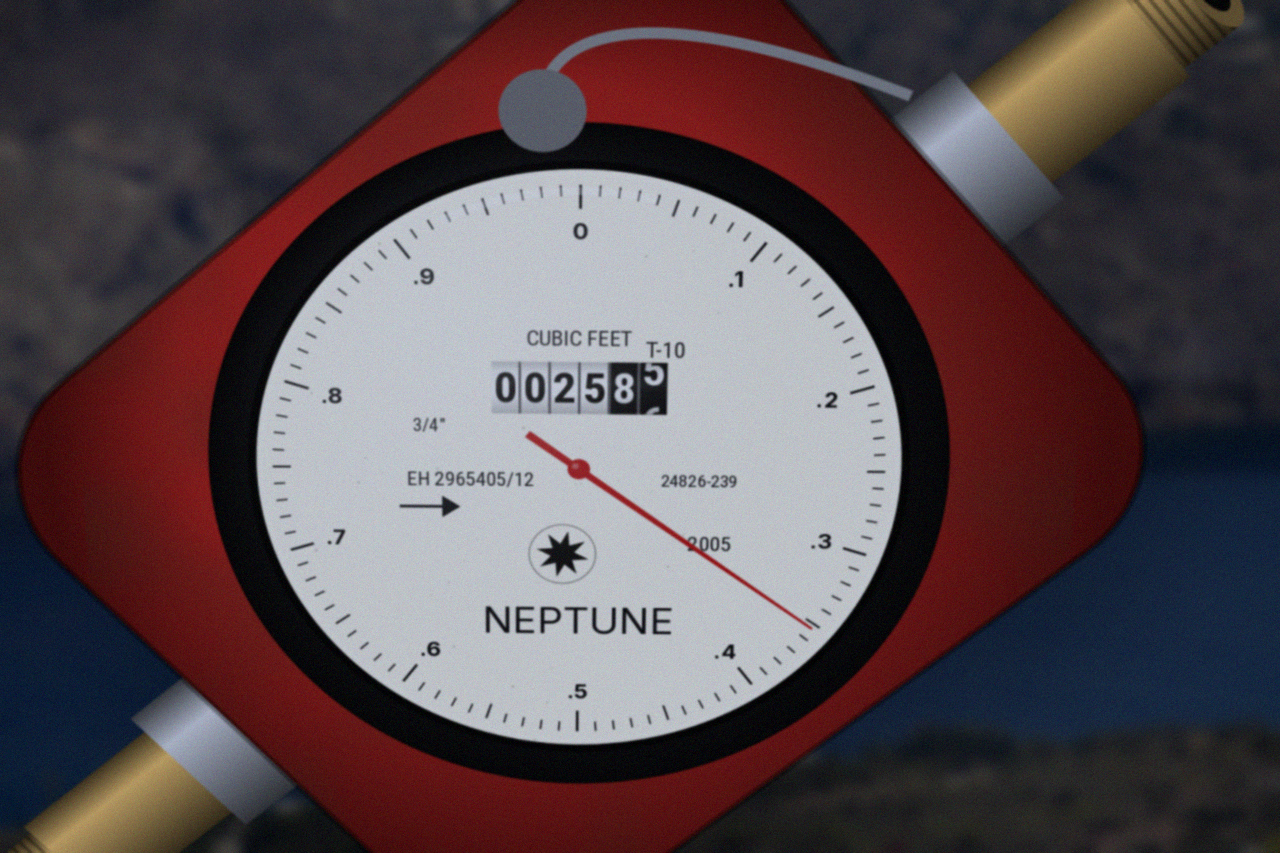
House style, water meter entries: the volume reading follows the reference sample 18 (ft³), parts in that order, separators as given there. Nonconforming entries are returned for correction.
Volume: 2585.35 (ft³)
